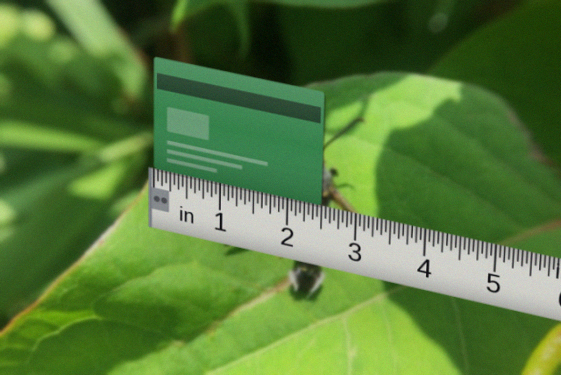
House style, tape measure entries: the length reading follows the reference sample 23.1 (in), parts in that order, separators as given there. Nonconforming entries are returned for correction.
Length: 2.5 (in)
